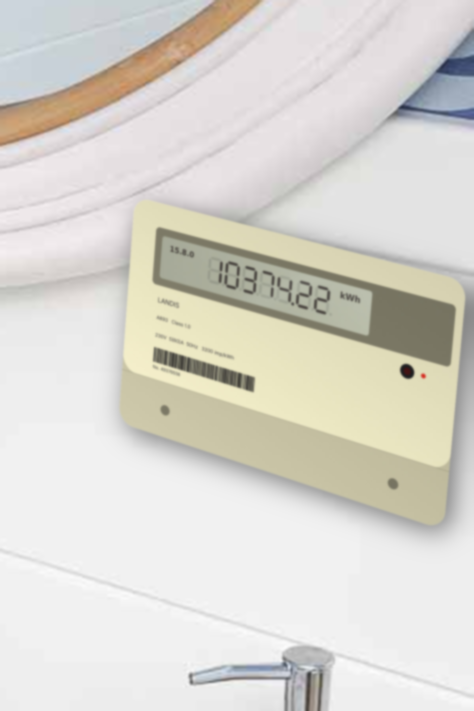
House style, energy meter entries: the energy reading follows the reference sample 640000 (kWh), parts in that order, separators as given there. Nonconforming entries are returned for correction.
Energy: 10374.22 (kWh)
